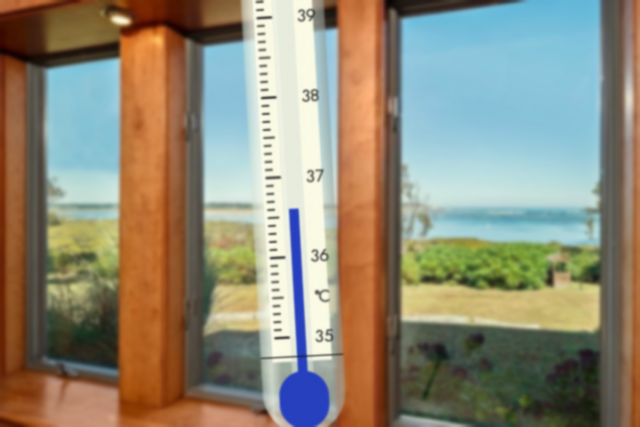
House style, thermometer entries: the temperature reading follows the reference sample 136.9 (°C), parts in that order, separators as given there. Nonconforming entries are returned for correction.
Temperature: 36.6 (°C)
